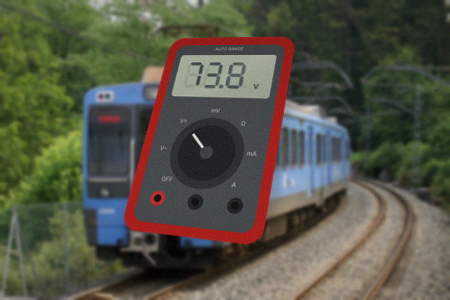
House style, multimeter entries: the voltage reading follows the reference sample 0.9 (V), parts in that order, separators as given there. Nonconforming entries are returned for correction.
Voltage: 73.8 (V)
